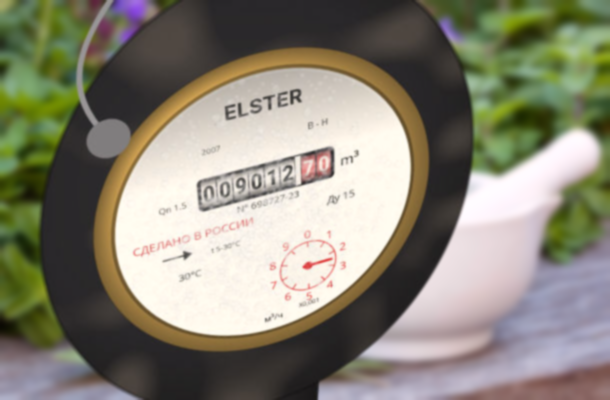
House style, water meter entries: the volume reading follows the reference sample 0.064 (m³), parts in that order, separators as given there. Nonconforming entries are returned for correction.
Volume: 9012.702 (m³)
